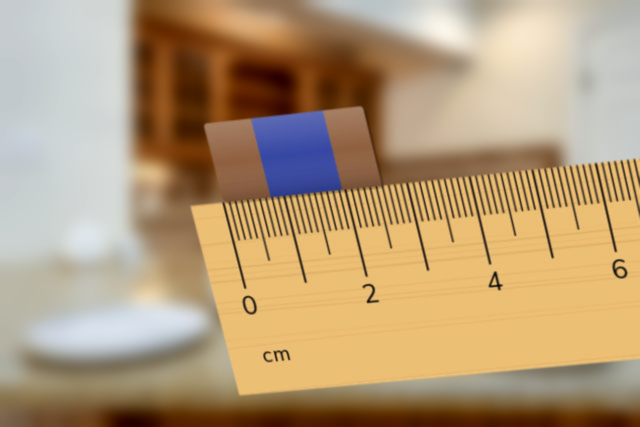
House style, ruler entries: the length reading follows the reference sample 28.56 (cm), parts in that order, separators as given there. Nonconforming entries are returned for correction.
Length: 2.6 (cm)
